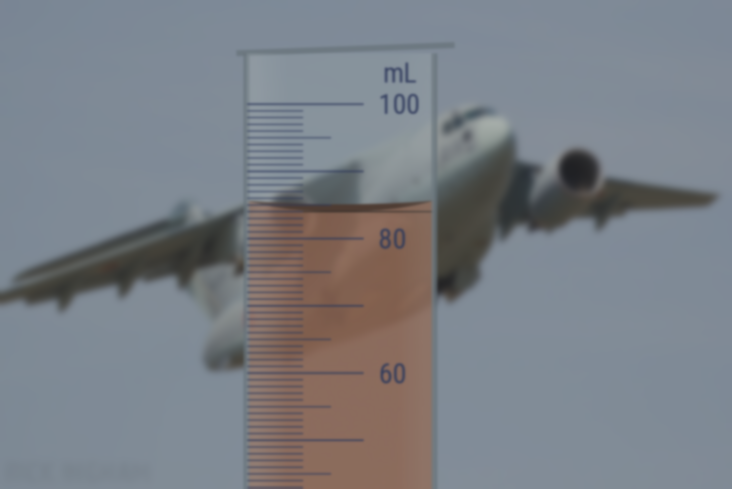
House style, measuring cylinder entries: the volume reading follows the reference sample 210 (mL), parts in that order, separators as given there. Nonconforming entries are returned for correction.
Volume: 84 (mL)
